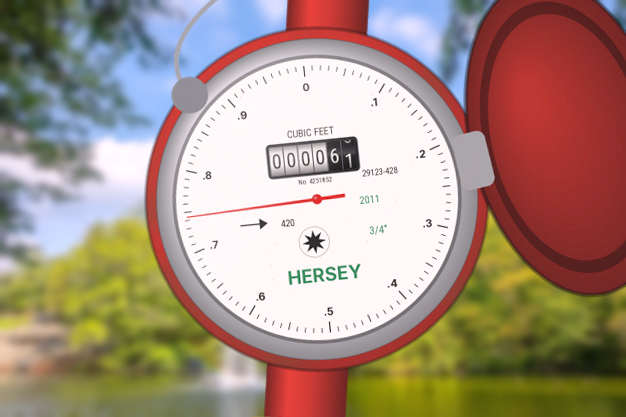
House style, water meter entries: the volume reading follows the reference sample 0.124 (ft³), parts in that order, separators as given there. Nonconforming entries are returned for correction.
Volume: 60.74 (ft³)
